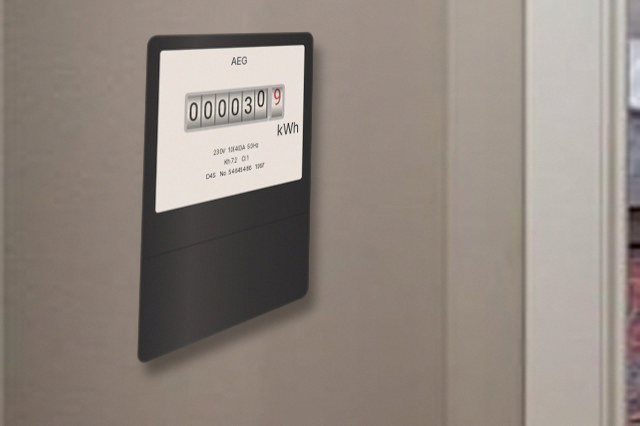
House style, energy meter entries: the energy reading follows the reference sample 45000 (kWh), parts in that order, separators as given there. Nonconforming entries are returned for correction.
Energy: 30.9 (kWh)
